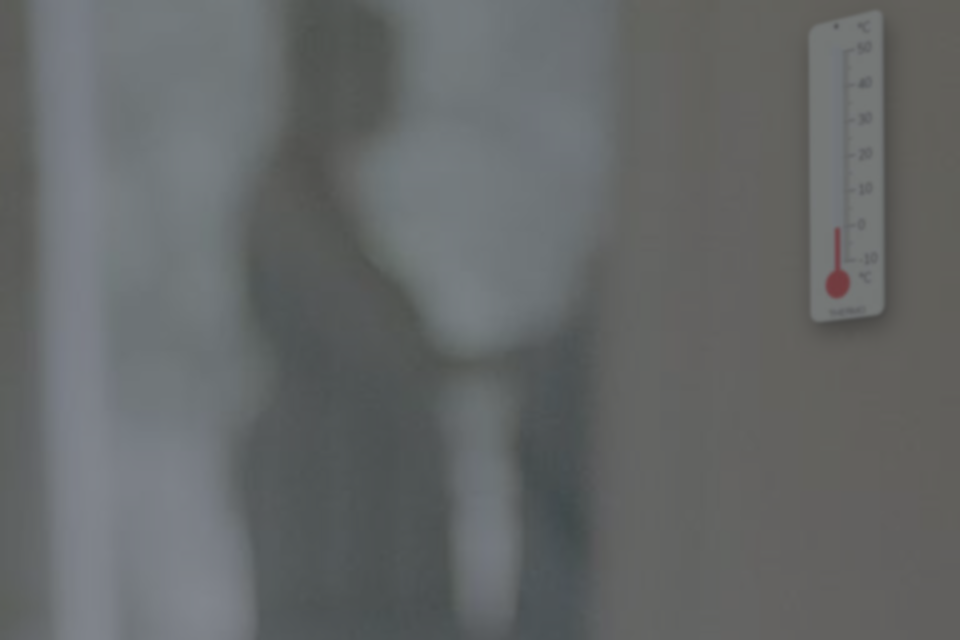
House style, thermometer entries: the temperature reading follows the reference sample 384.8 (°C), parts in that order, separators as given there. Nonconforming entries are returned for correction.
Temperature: 0 (°C)
